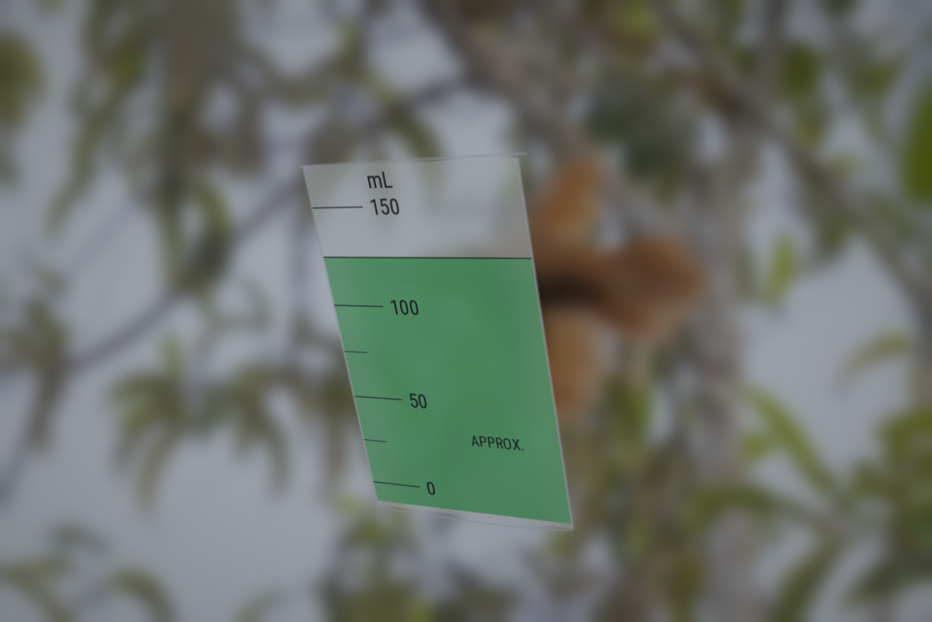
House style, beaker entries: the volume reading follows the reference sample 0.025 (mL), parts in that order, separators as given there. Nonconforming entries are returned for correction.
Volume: 125 (mL)
